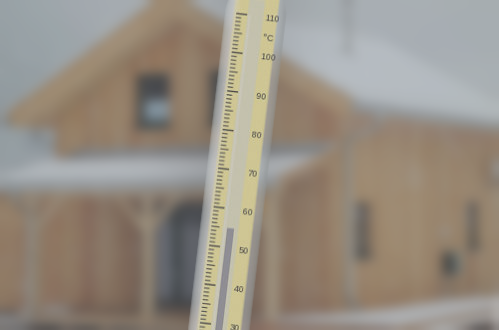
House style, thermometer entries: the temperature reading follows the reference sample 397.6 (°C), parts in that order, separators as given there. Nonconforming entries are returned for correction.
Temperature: 55 (°C)
